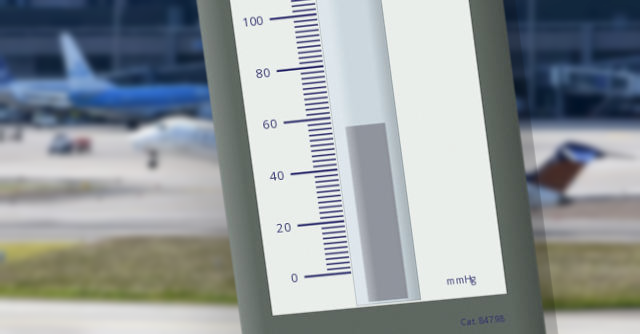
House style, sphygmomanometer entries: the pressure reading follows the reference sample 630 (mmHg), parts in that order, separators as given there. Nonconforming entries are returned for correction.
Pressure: 56 (mmHg)
